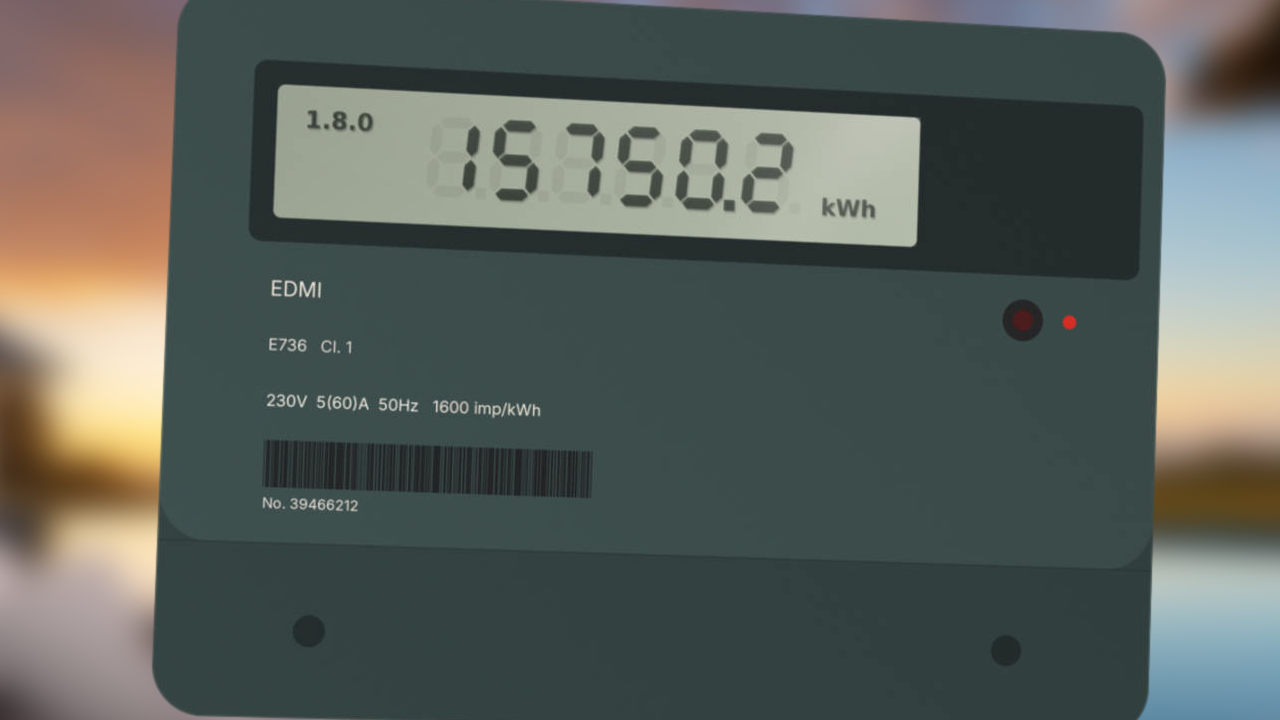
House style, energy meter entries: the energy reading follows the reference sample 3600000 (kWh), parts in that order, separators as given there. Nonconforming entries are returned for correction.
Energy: 15750.2 (kWh)
